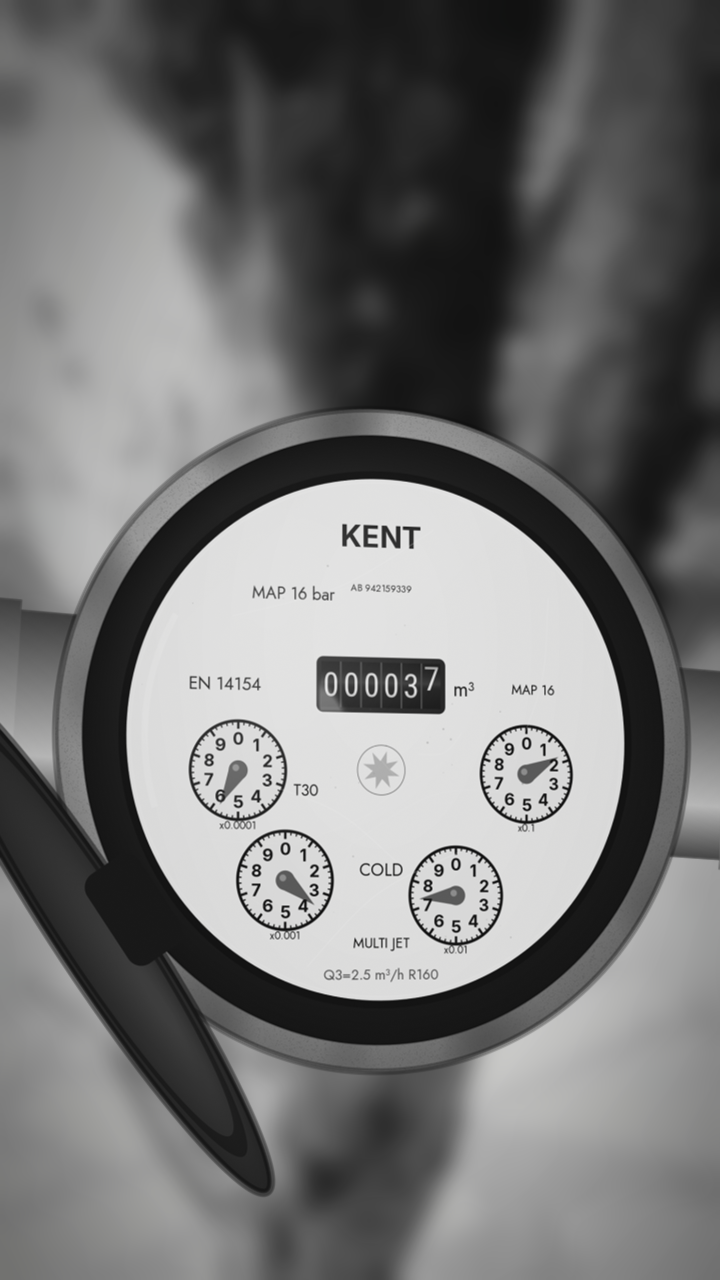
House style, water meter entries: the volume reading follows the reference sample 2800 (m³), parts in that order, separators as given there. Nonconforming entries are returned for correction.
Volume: 37.1735 (m³)
